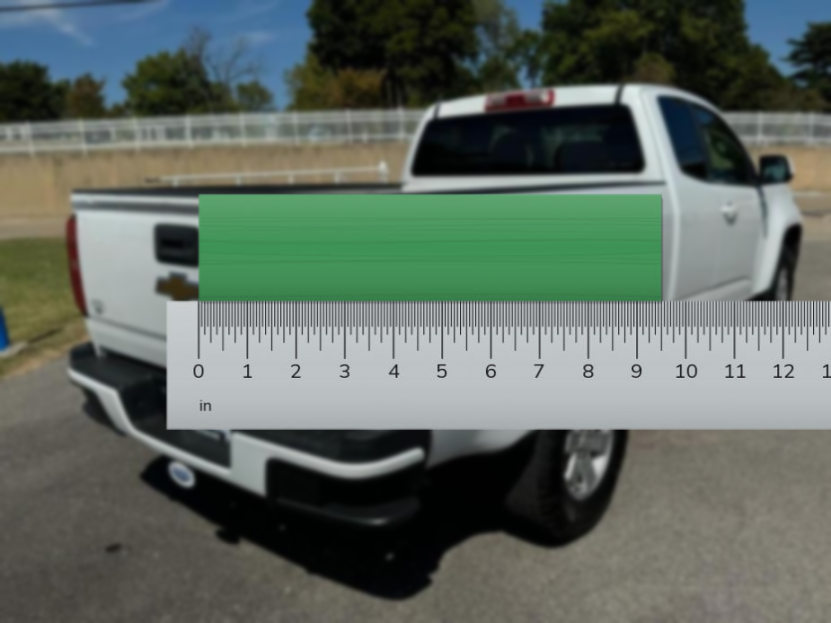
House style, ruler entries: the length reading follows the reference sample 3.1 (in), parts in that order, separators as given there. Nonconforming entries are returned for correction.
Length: 9.5 (in)
